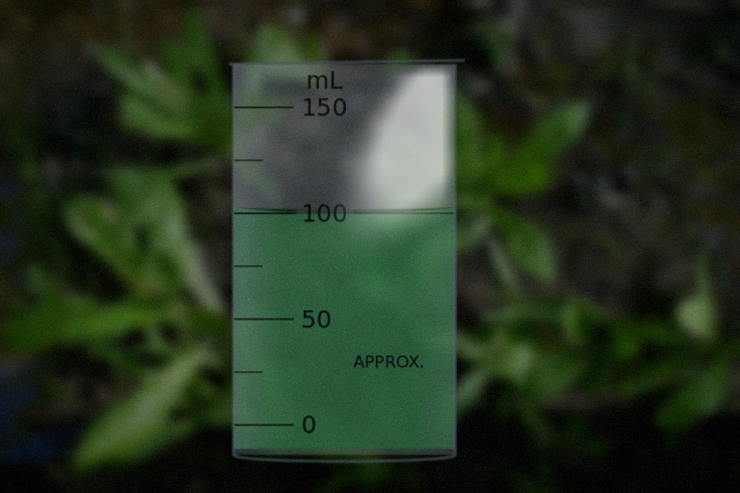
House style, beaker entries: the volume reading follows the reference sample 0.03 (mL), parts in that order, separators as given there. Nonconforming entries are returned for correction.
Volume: 100 (mL)
